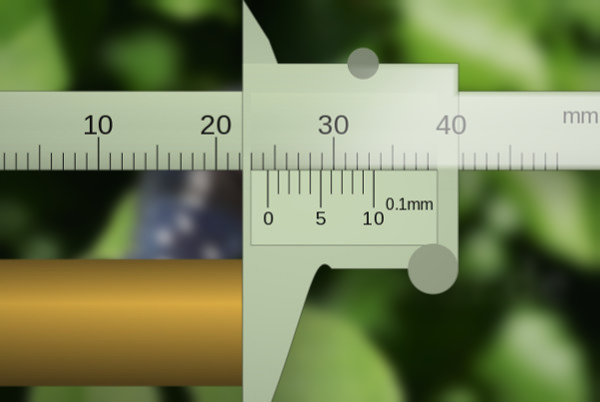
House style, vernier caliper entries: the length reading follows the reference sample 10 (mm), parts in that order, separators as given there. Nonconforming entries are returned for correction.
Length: 24.4 (mm)
